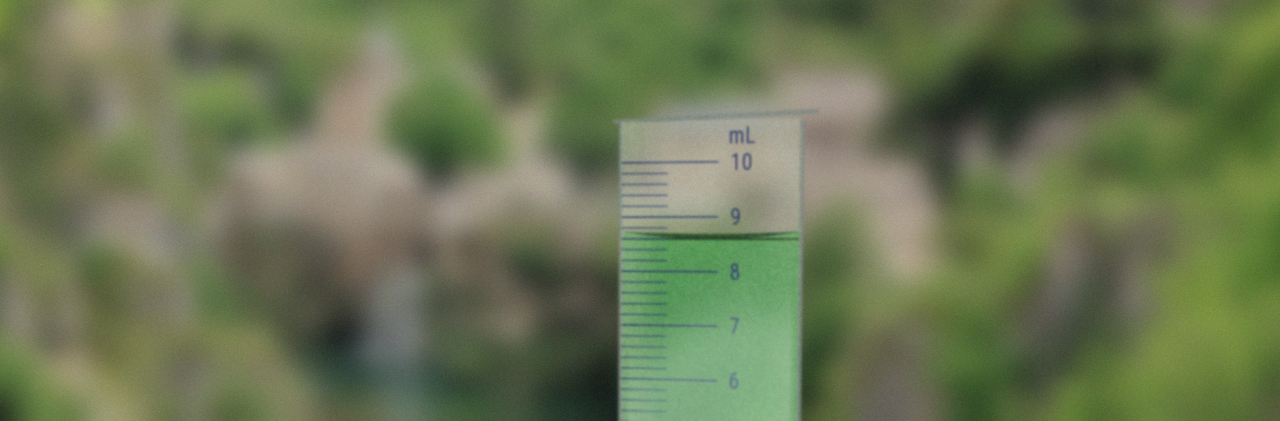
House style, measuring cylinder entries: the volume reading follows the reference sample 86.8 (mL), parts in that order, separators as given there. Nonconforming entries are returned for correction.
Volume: 8.6 (mL)
